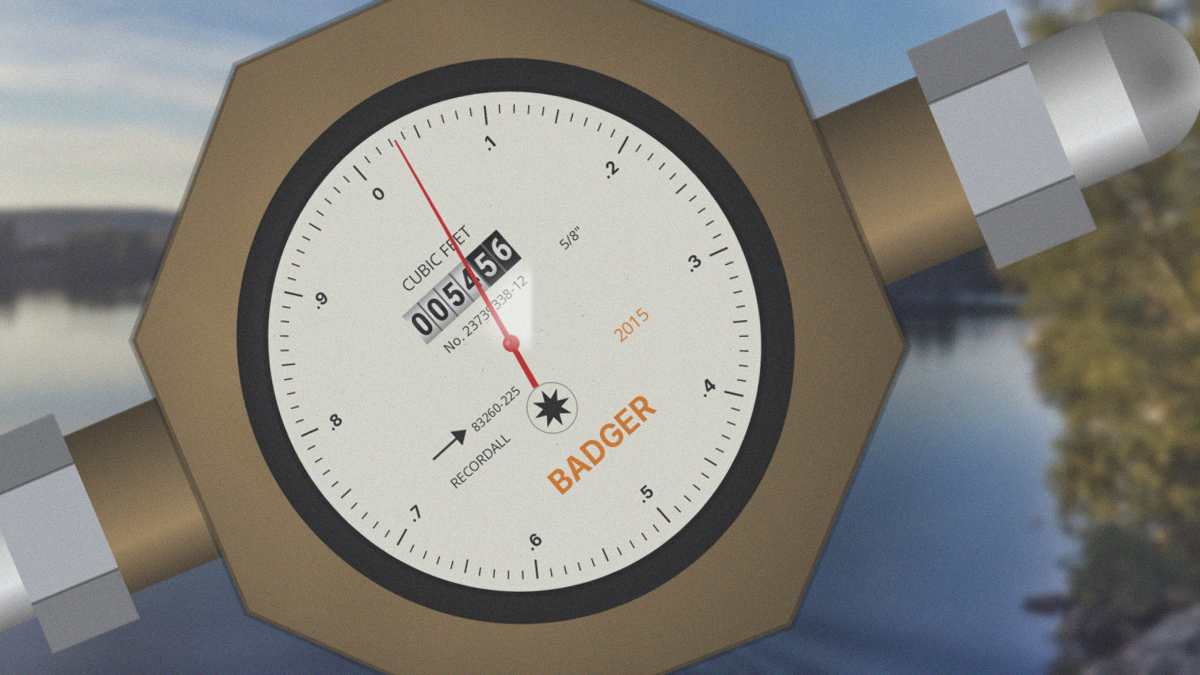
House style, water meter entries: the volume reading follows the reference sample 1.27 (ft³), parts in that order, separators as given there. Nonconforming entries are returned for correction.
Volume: 5456.03 (ft³)
